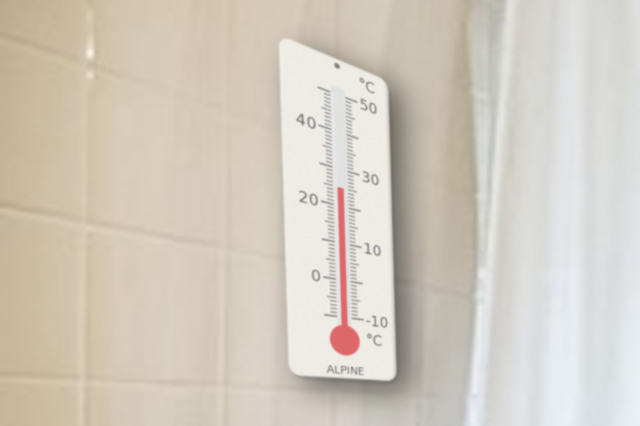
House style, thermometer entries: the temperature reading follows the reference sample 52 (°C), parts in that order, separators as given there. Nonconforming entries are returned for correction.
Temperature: 25 (°C)
